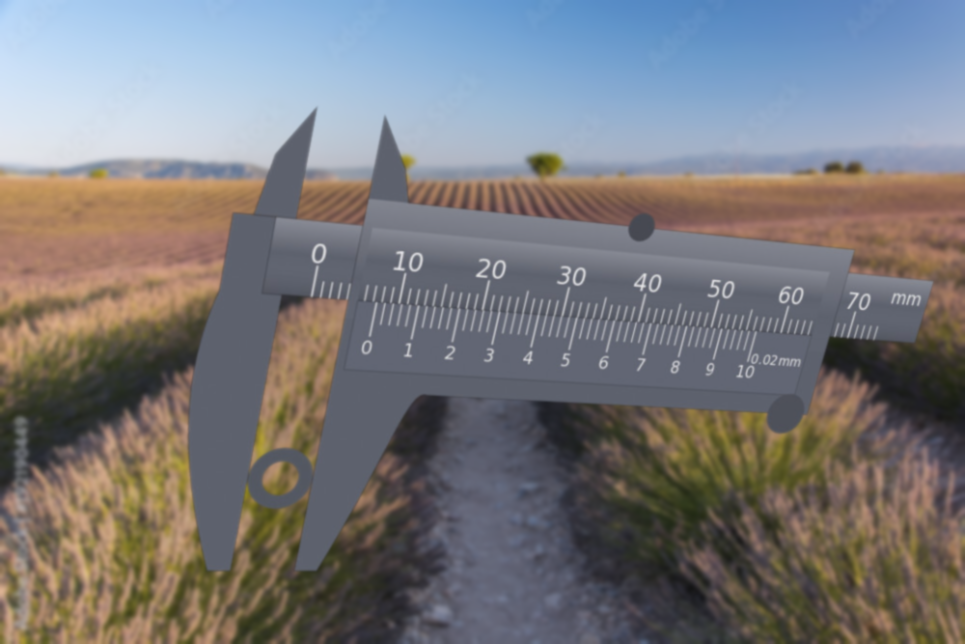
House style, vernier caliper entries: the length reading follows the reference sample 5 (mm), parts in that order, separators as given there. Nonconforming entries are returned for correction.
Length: 7.4 (mm)
